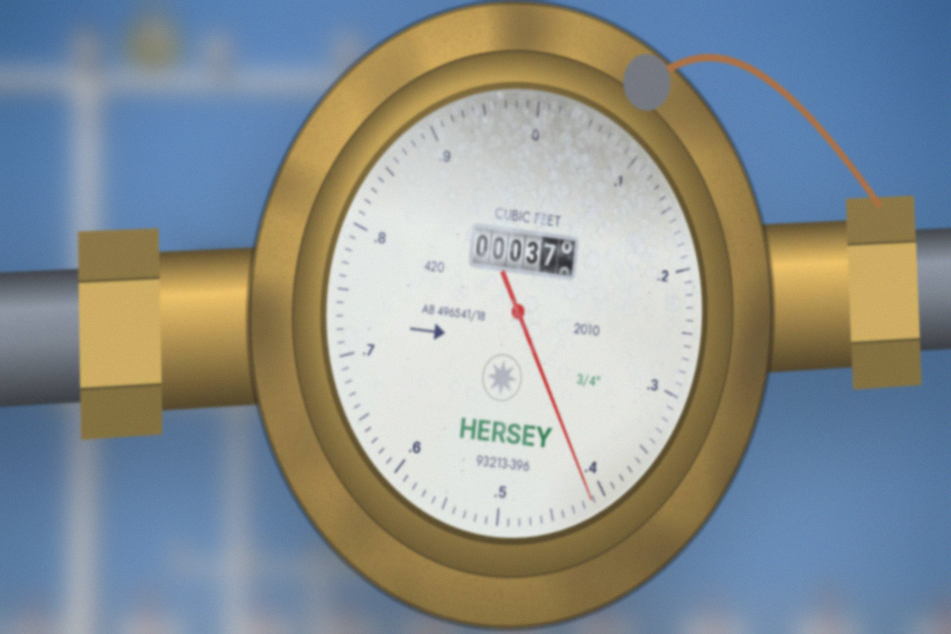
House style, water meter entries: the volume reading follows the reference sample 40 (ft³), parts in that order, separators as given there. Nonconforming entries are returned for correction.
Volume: 378.41 (ft³)
